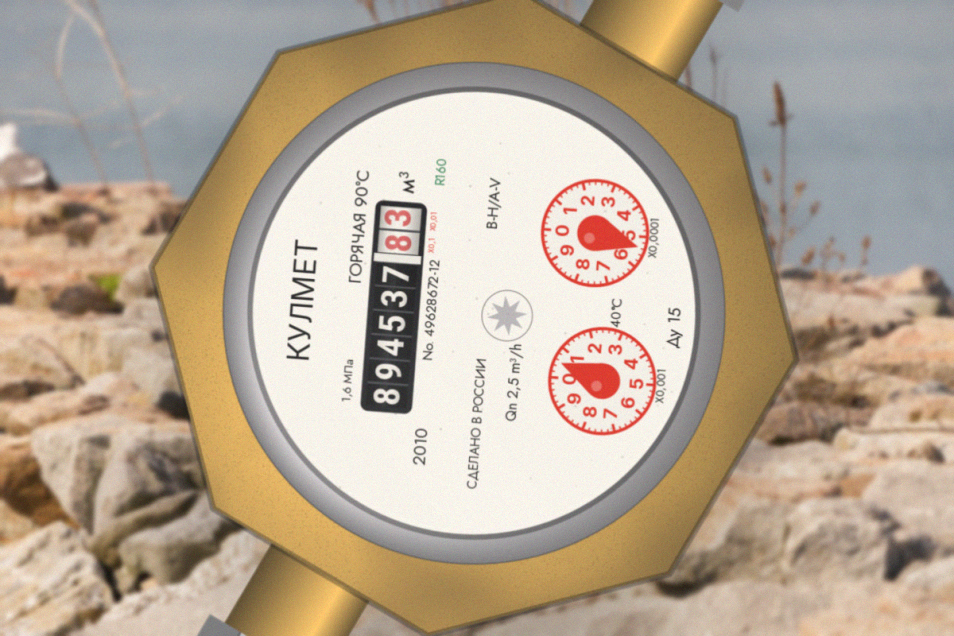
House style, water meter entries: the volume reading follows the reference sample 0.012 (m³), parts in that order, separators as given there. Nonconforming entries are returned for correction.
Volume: 894537.8305 (m³)
